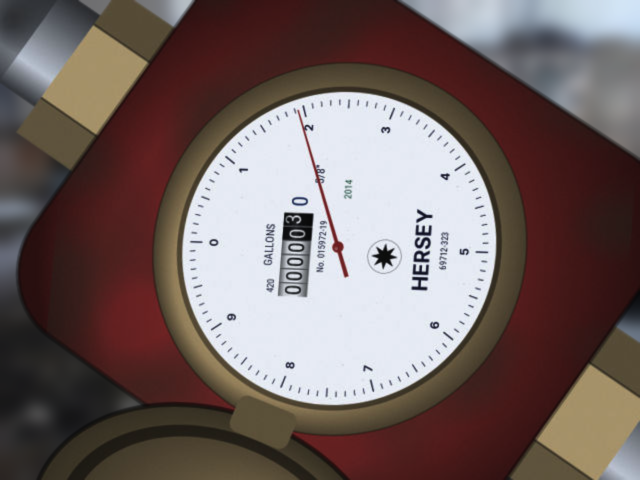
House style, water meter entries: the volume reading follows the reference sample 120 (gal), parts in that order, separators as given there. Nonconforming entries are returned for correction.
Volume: 31.9 (gal)
